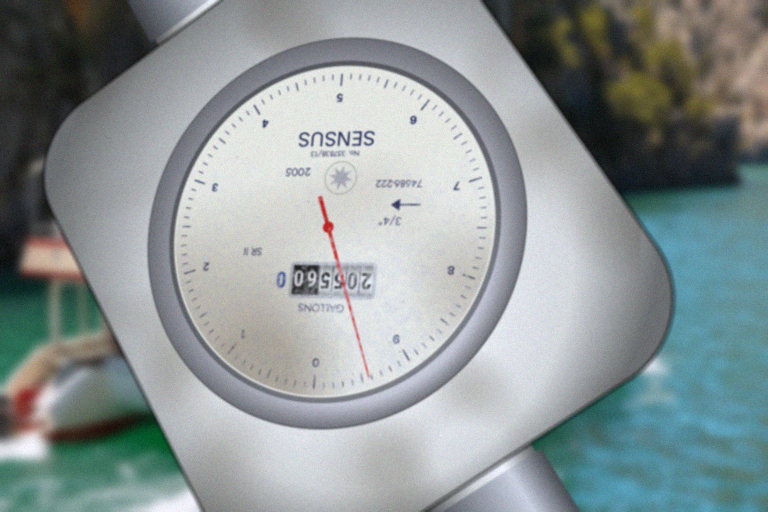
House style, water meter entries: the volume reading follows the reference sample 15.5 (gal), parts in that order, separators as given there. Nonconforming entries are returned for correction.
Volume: 2055599.4 (gal)
